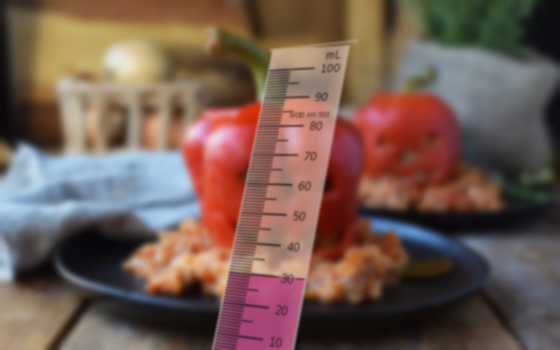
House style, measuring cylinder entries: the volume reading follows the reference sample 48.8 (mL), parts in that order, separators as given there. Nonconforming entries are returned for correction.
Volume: 30 (mL)
